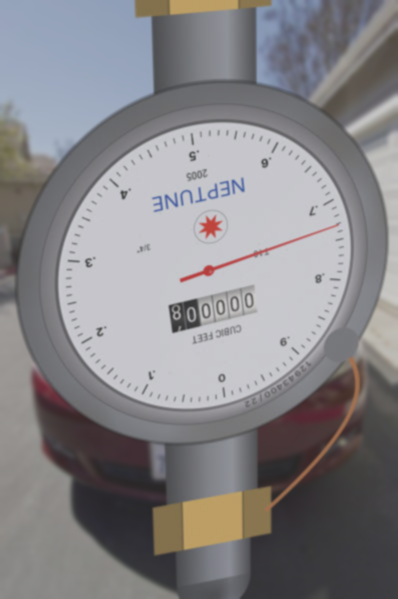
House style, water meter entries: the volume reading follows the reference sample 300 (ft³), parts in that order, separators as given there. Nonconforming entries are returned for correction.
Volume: 7.73 (ft³)
